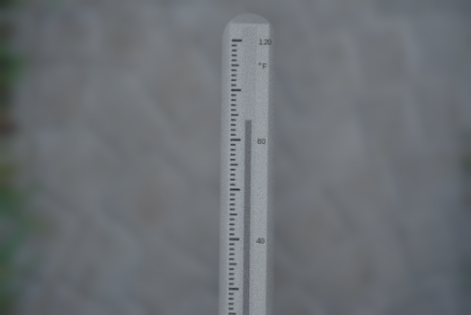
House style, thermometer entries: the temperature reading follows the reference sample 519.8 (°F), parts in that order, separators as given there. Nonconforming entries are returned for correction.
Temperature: 88 (°F)
